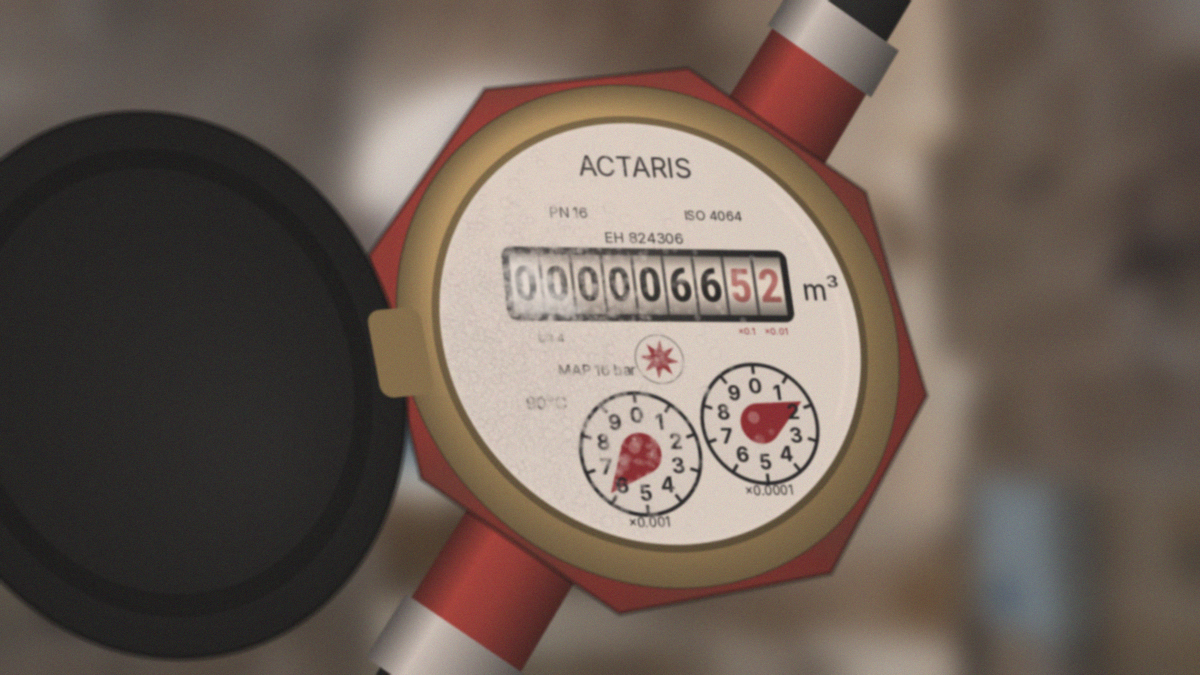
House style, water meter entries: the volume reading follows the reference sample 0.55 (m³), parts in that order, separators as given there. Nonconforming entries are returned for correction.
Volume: 66.5261 (m³)
